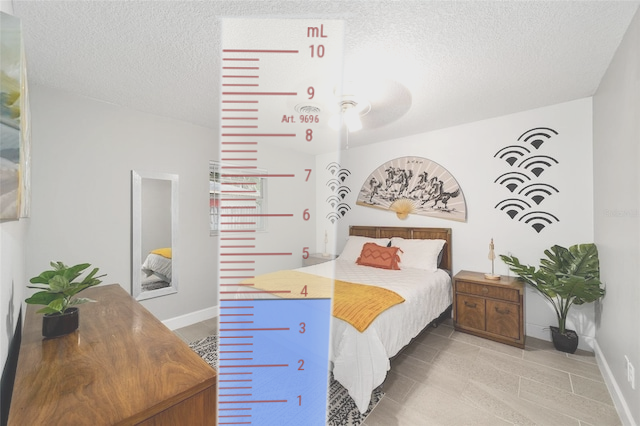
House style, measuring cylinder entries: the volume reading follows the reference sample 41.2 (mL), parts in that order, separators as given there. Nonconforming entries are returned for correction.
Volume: 3.8 (mL)
